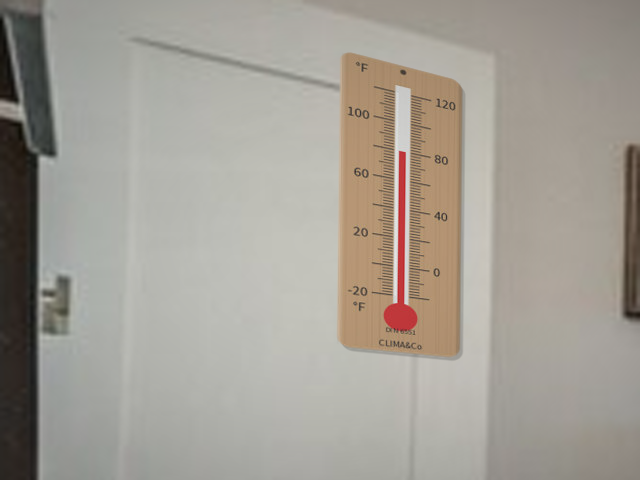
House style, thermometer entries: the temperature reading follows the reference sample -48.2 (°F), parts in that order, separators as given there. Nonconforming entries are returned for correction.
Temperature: 80 (°F)
